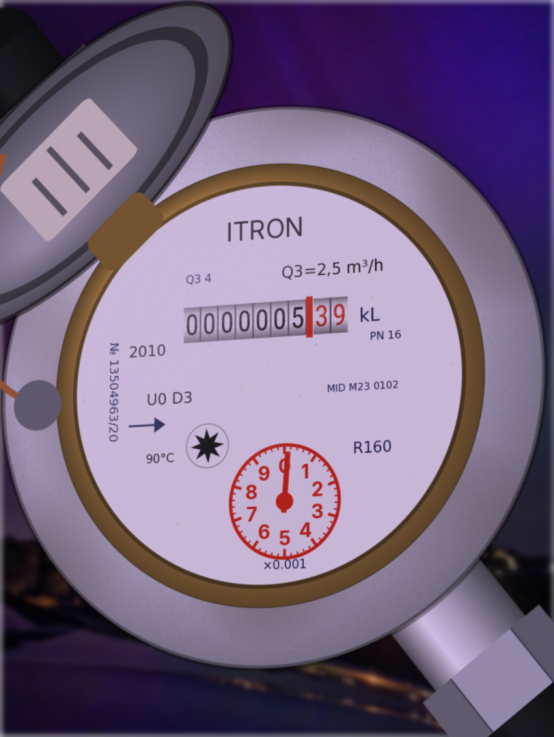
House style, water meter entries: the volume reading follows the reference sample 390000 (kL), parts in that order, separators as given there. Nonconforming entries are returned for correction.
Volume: 5.390 (kL)
